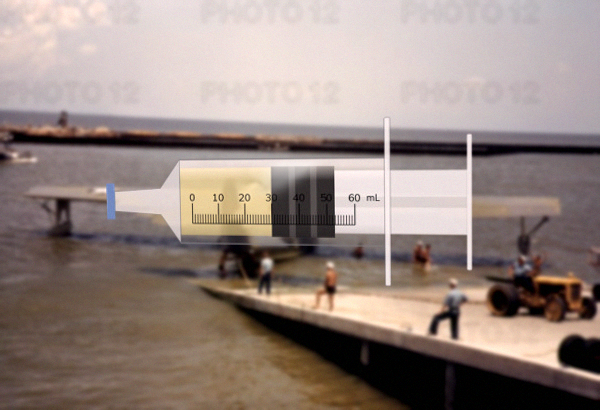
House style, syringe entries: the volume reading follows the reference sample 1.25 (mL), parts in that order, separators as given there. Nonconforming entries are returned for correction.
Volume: 30 (mL)
